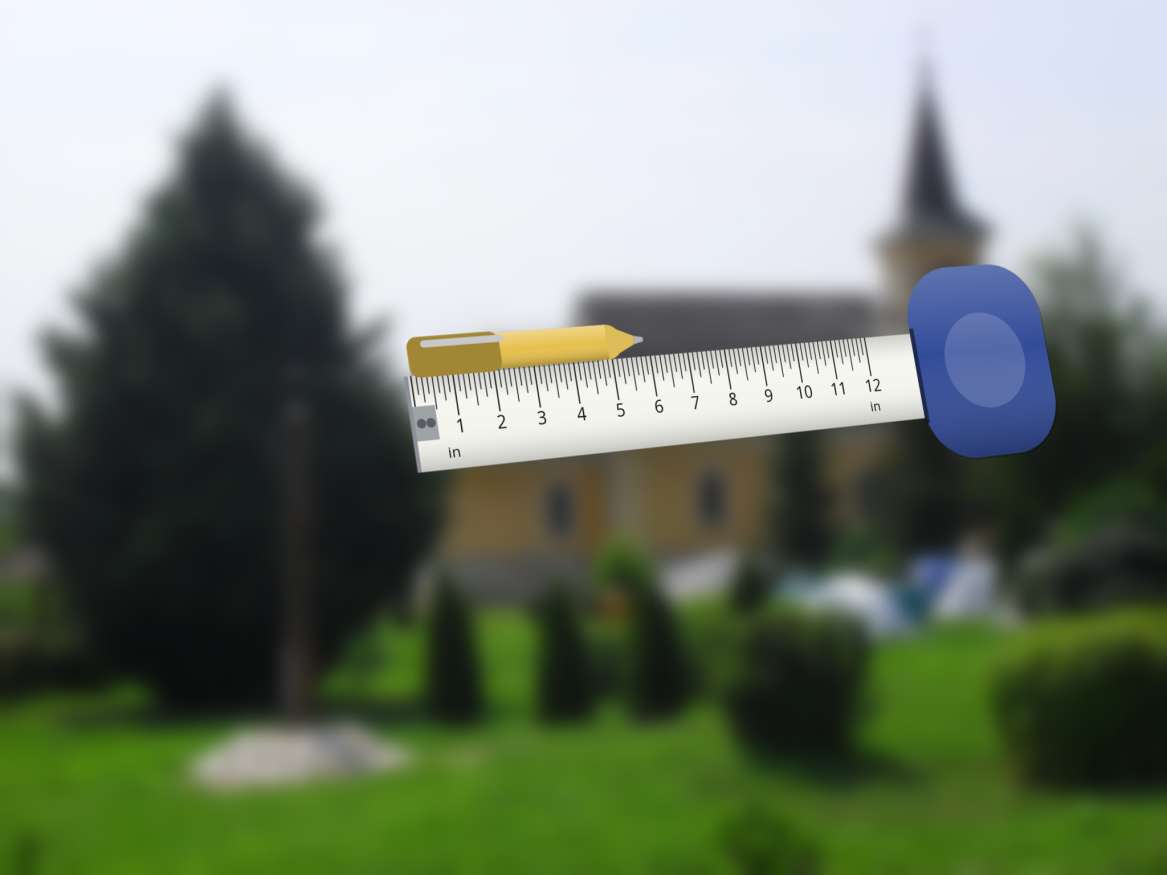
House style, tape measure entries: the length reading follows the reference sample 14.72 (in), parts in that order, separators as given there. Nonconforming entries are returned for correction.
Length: 5.875 (in)
